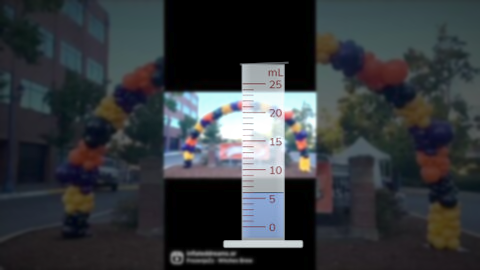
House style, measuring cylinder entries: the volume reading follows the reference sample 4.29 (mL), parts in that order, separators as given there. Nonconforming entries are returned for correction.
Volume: 6 (mL)
